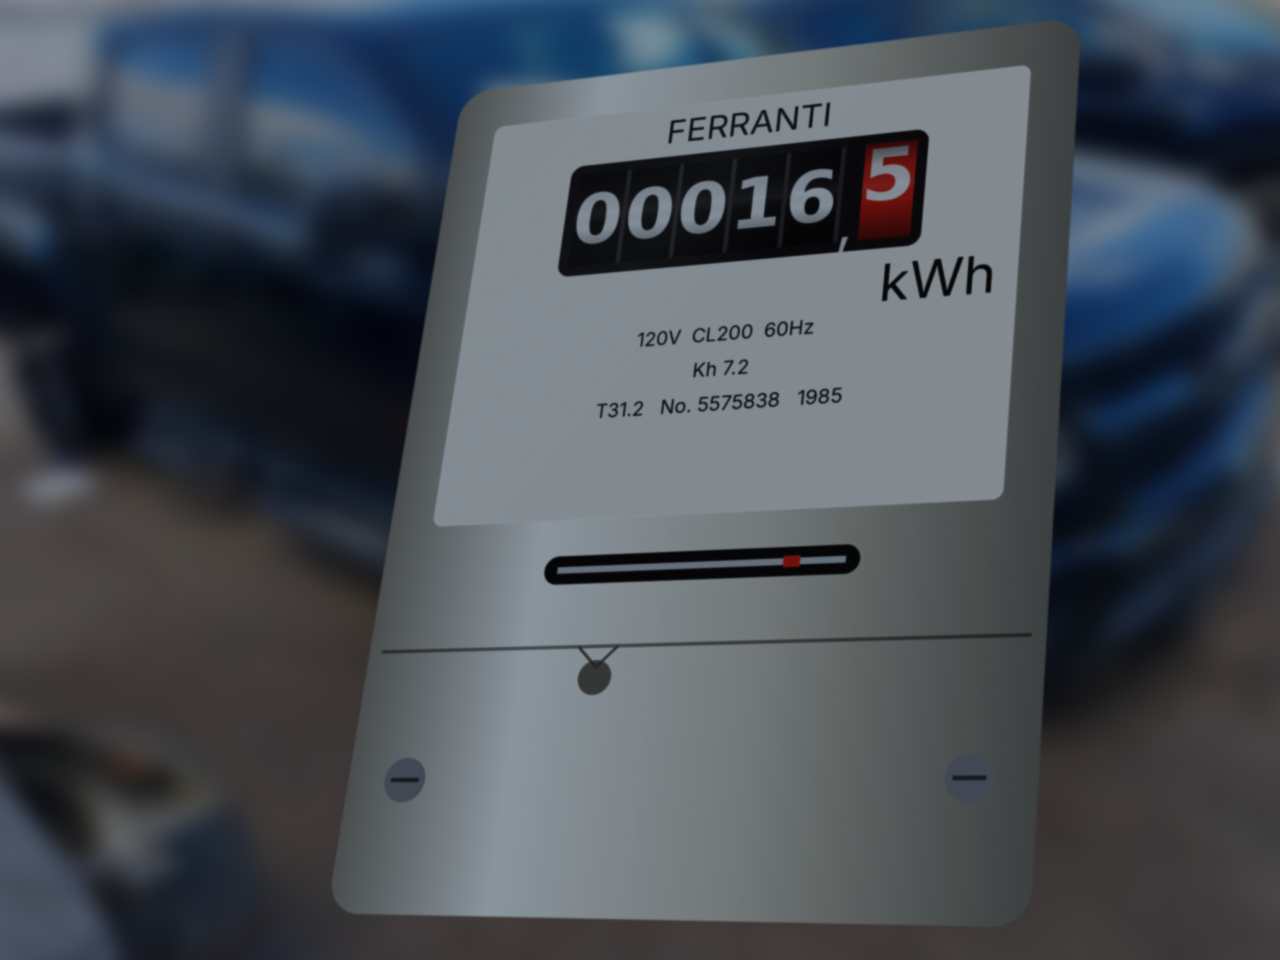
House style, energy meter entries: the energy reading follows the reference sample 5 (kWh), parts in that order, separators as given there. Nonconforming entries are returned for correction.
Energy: 16.5 (kWh)
